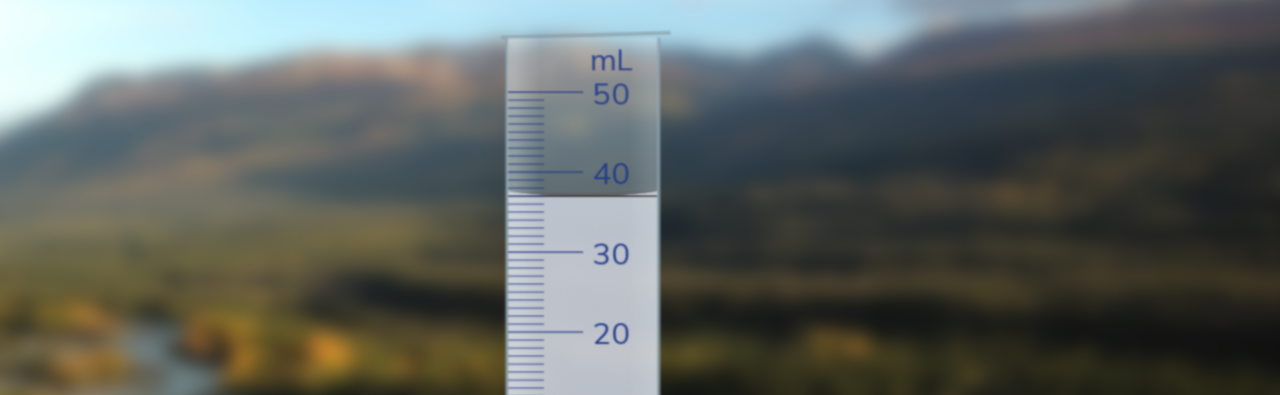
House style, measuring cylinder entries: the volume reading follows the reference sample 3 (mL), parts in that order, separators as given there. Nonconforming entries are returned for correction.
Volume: 37 (mL)
